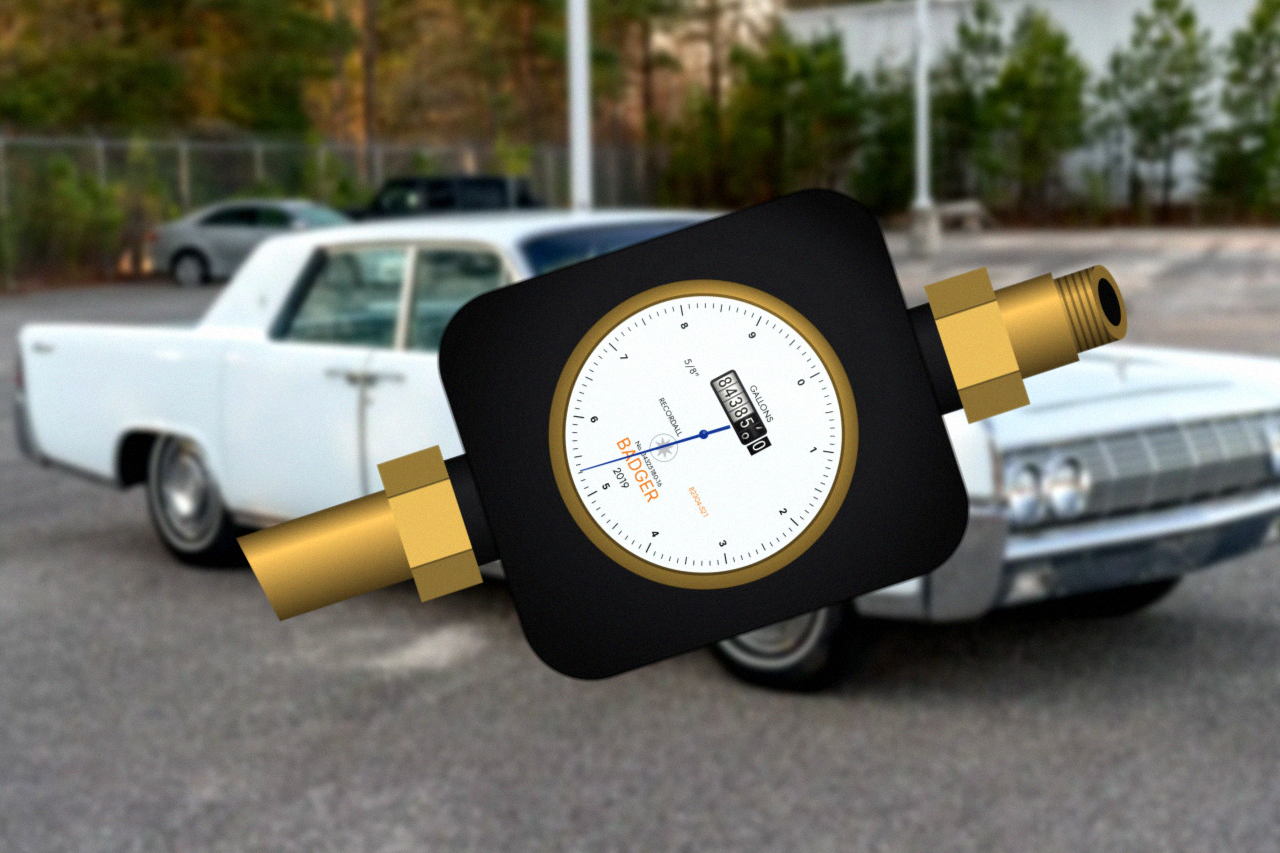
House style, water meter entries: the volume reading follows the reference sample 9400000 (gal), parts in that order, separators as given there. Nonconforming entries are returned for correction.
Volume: 8438575.3 (gal)
